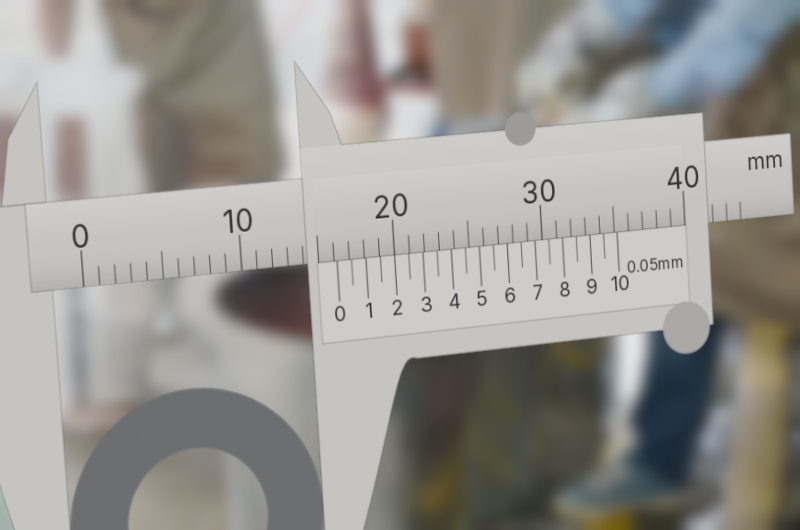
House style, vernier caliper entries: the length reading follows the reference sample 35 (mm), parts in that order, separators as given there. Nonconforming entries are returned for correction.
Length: 16.2 (mm)
